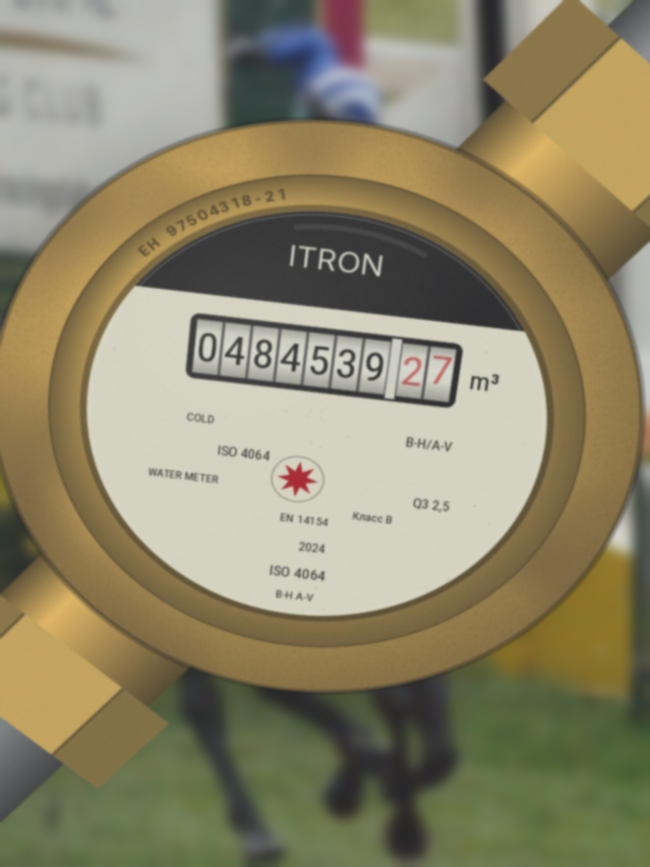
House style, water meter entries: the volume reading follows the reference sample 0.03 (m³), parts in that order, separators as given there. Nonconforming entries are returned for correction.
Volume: 484539.27 (m³)
